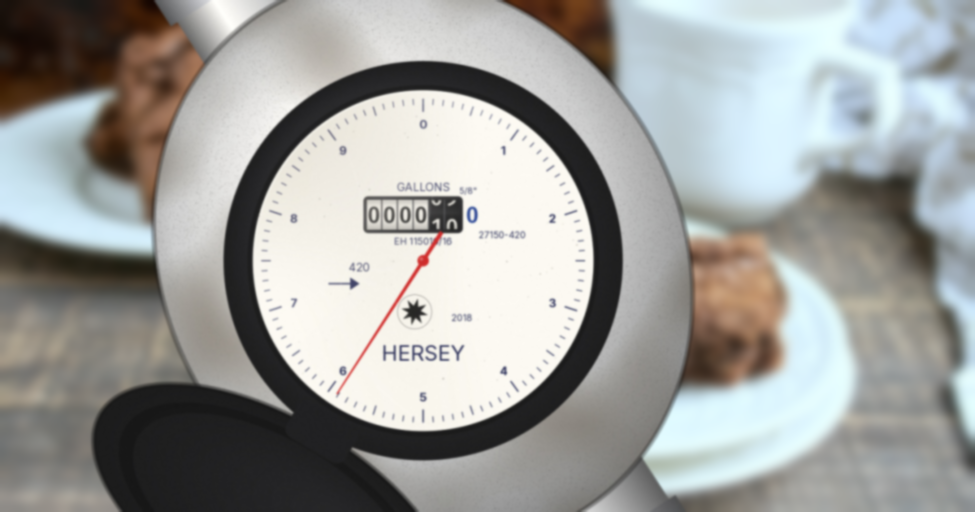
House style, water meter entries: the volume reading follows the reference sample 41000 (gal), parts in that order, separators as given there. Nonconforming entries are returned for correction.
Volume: 95.9 (gal)
